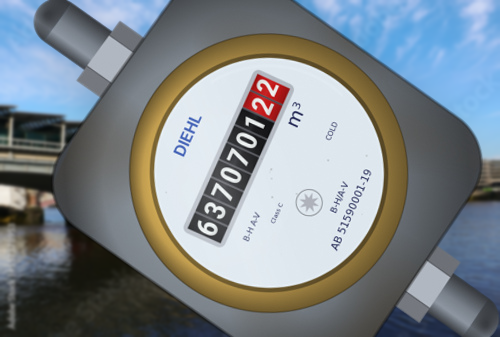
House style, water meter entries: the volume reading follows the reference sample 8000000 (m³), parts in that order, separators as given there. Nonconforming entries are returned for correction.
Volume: 6370701.22 (m³)
